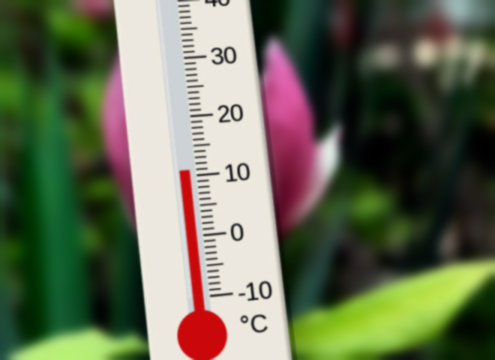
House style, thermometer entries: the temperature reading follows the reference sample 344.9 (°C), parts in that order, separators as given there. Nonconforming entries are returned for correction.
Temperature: 11 (°C)
